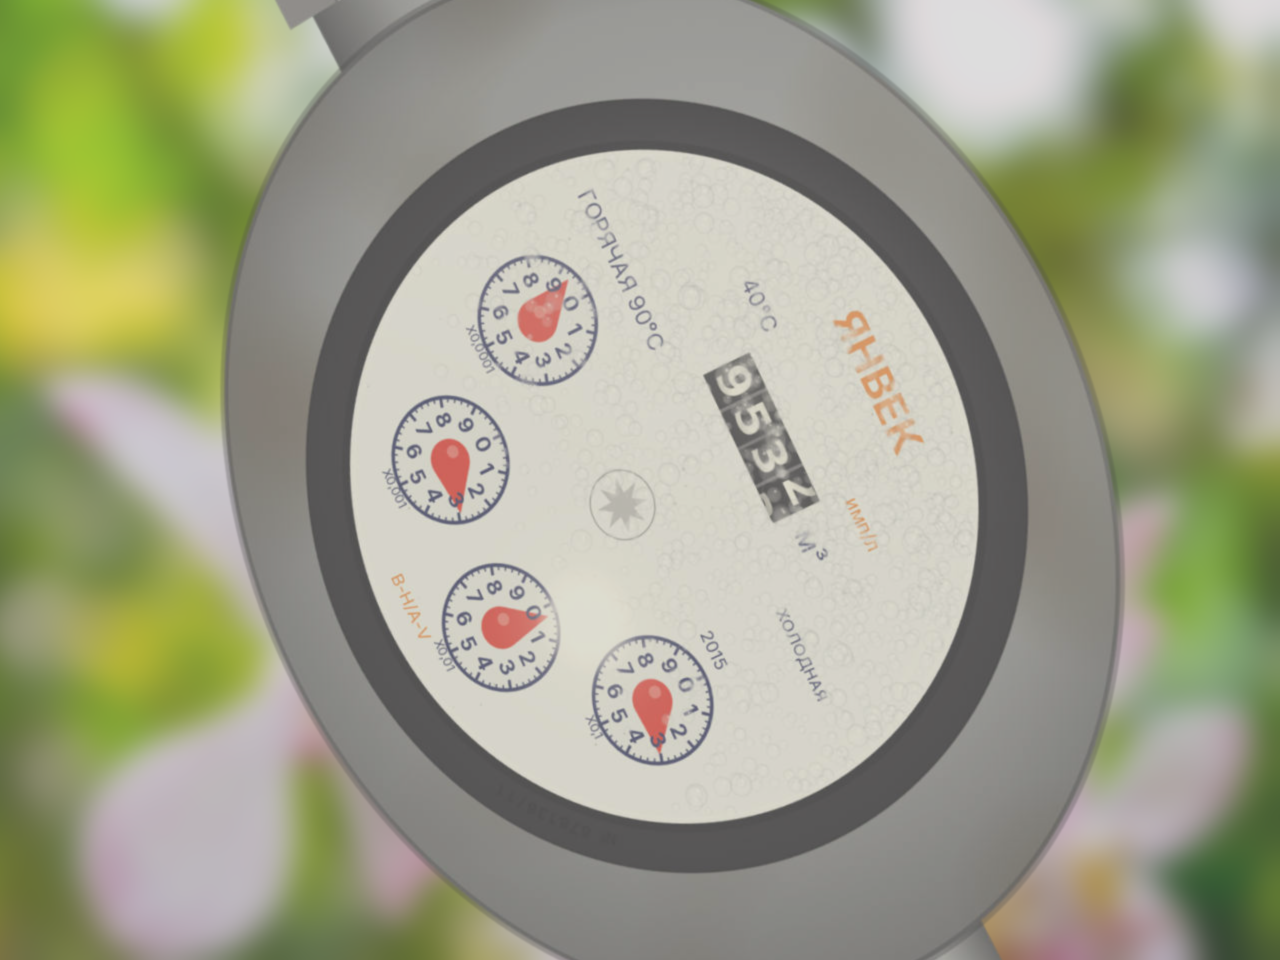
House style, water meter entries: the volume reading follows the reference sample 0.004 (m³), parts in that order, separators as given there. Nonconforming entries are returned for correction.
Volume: 9532.3029 (m³)
